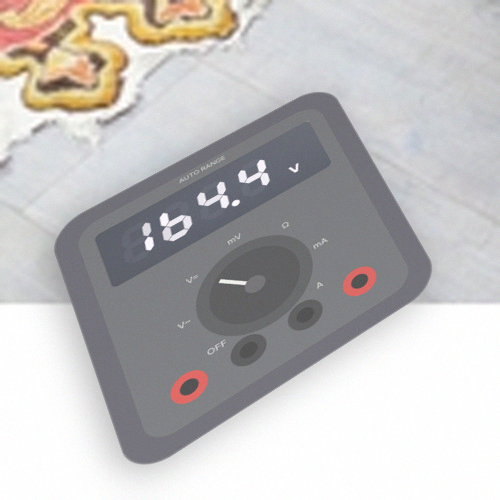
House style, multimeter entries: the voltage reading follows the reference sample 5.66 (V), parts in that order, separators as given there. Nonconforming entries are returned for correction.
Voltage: 164.4 (V)
